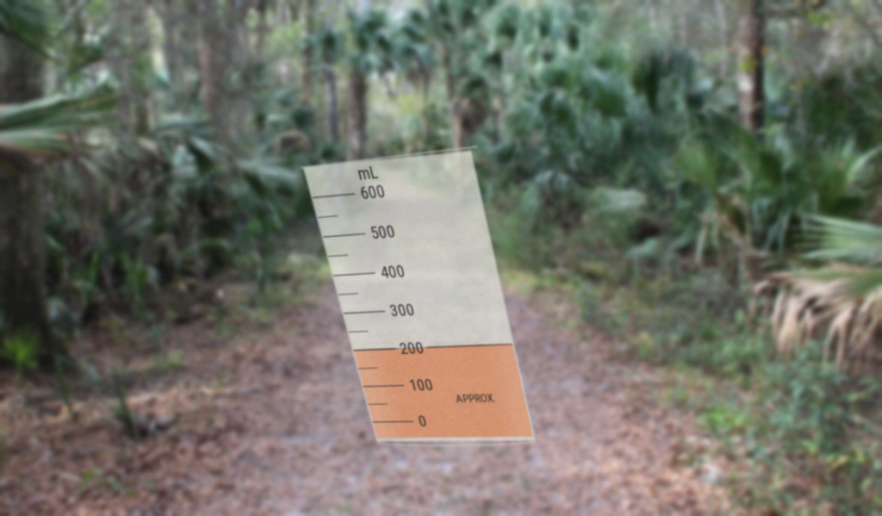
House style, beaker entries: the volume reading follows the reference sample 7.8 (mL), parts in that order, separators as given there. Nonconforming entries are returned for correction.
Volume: 200 (mL)
